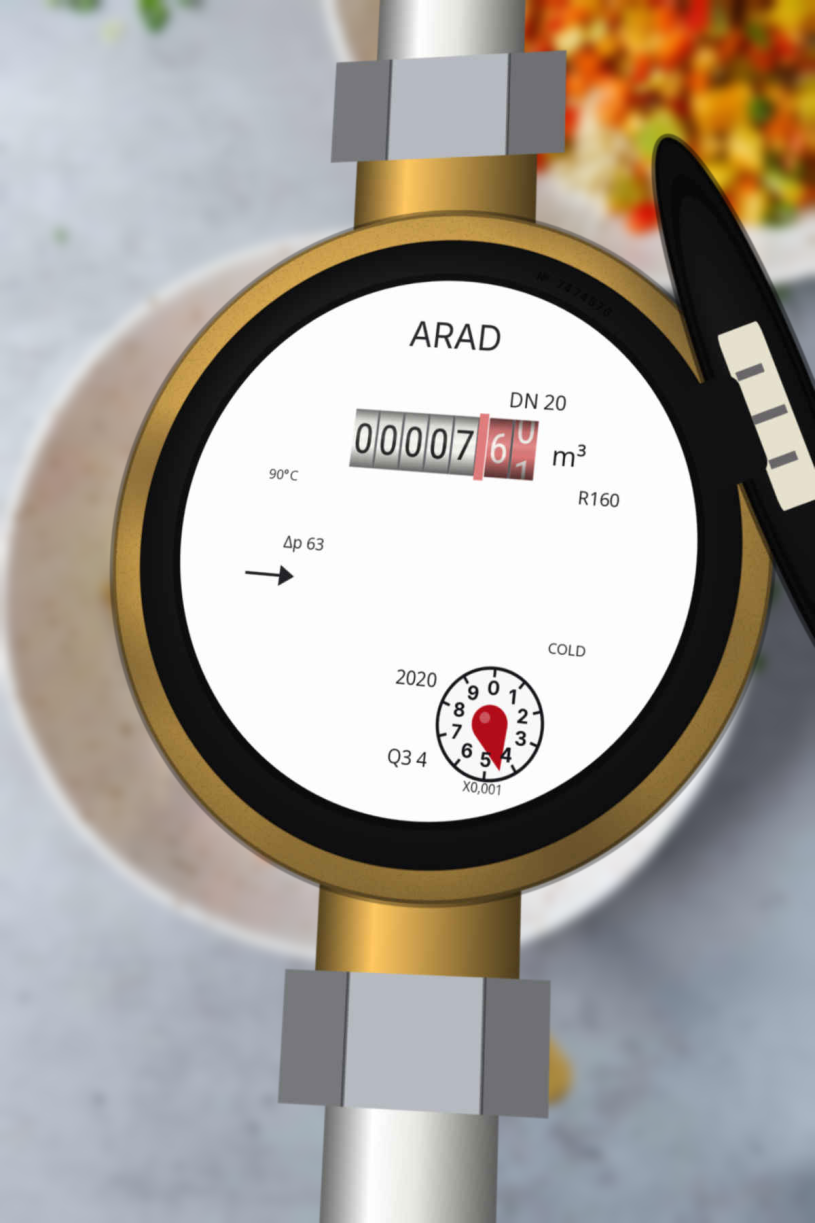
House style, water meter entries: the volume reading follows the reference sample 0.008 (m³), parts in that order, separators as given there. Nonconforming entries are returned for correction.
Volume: 7.604 (m³)
